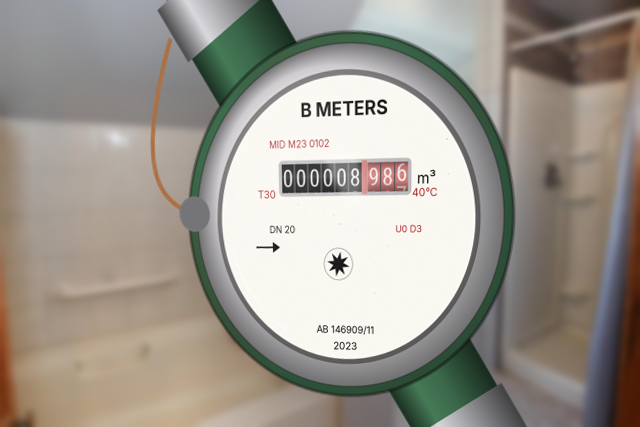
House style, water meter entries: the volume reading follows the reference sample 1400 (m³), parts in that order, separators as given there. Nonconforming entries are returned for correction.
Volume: 8.986 (m³)
